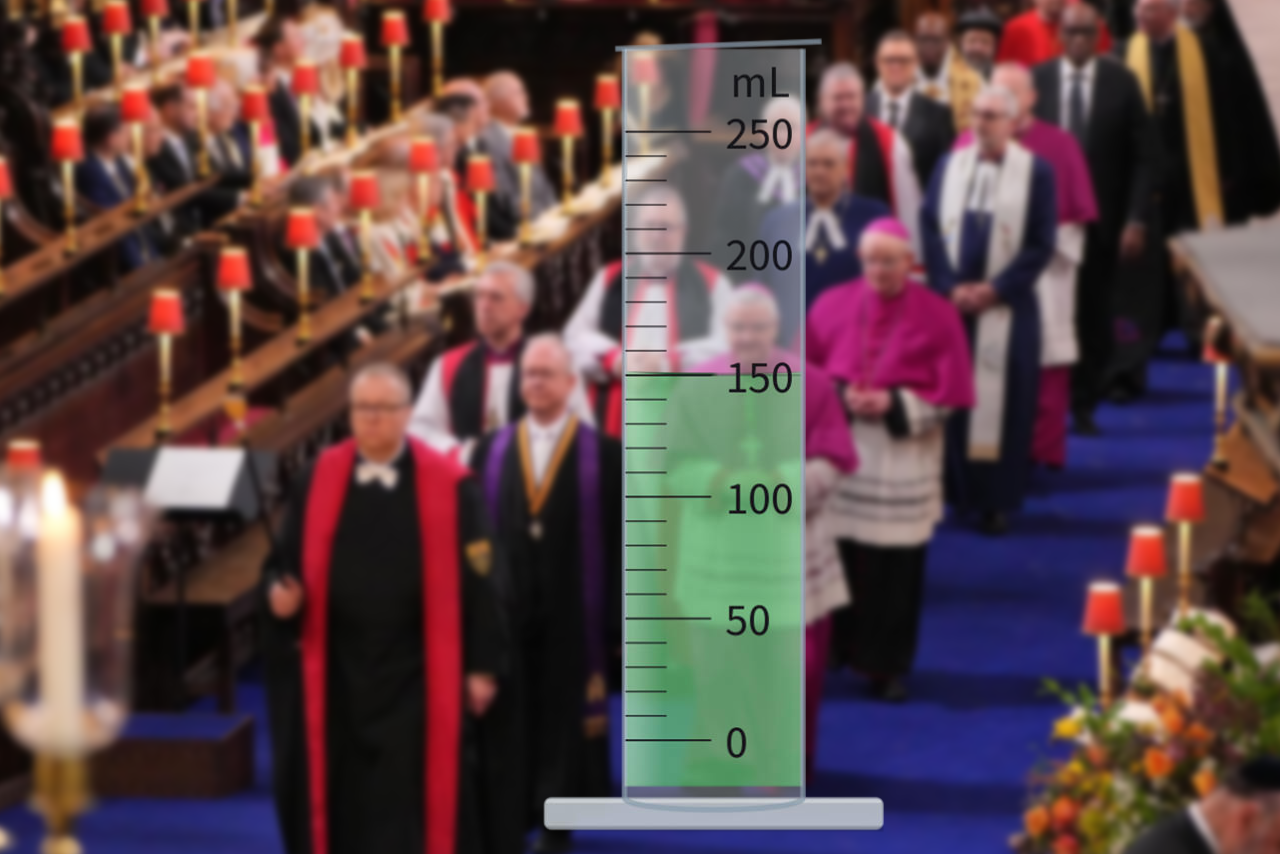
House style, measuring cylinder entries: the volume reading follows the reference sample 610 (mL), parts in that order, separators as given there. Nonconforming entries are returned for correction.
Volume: 150 (mL)
